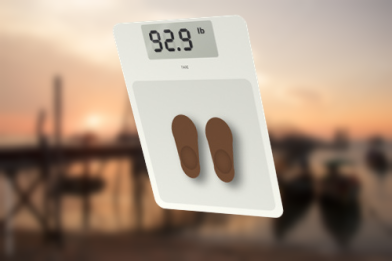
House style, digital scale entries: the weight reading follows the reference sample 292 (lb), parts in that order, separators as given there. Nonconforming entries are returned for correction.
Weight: 92.9 (lb)
